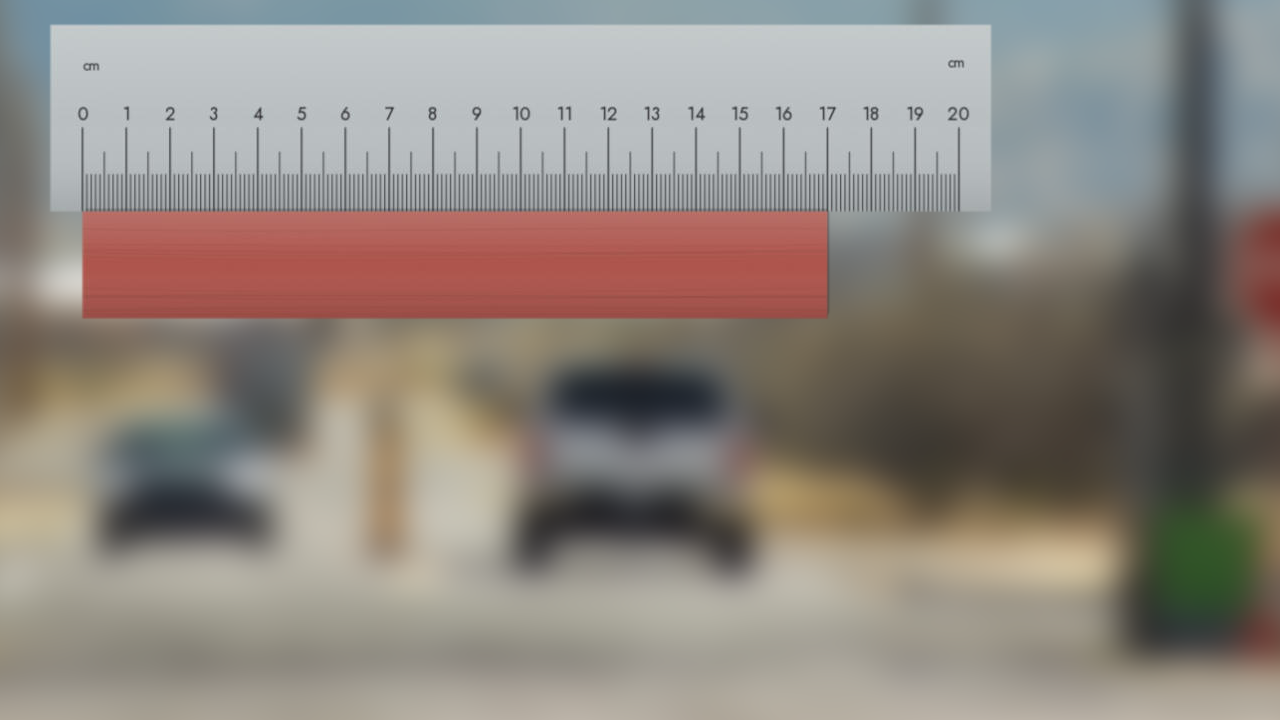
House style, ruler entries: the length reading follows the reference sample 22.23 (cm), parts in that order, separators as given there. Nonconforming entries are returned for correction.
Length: 17 (cm)
